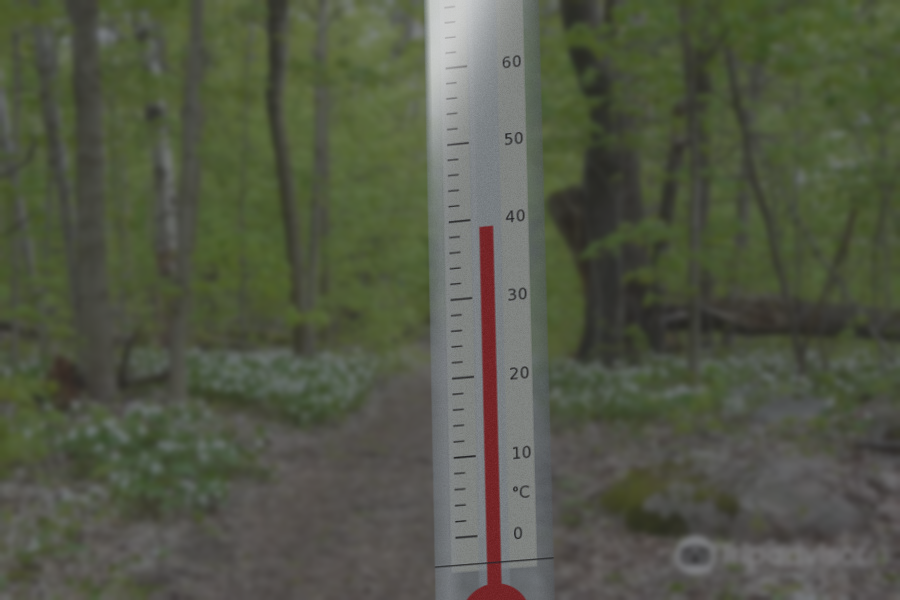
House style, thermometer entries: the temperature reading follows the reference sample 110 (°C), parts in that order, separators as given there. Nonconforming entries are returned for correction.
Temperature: 39 (°C)
